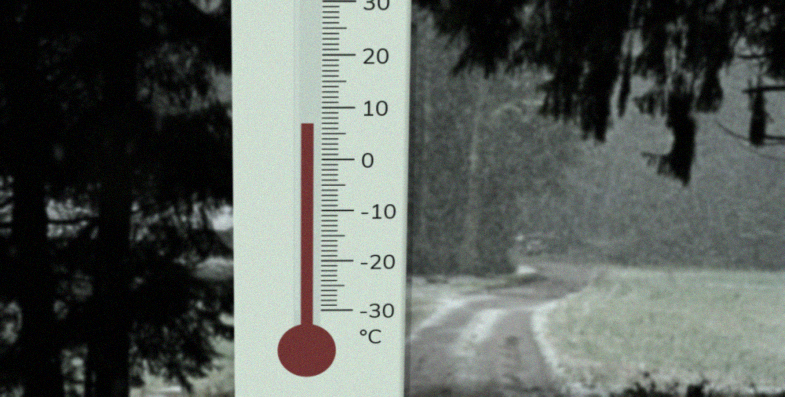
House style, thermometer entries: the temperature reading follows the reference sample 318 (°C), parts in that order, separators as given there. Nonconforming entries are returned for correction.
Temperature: 7 (°C)
